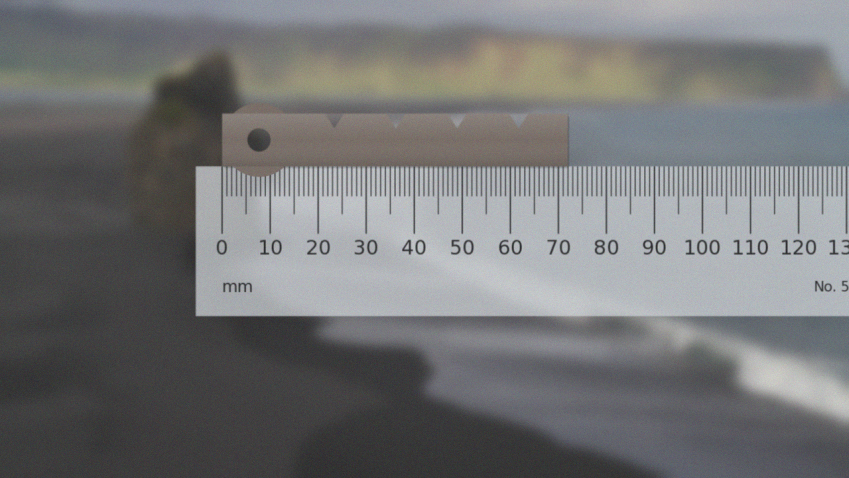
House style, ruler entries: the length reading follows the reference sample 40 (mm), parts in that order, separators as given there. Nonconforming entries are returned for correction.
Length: 72 (mm)
